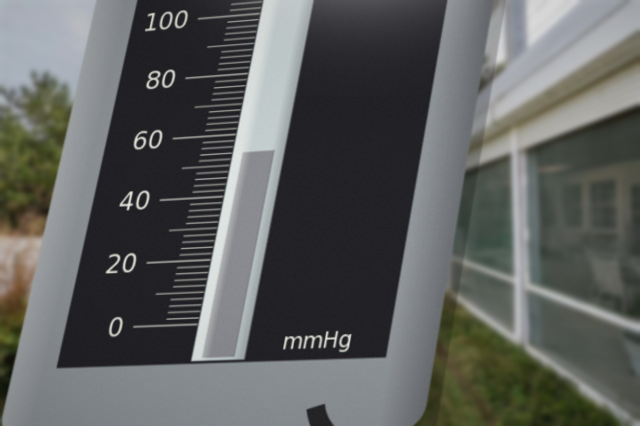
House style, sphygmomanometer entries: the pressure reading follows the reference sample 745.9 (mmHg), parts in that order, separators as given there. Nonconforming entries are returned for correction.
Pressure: 54 (mmHg)
